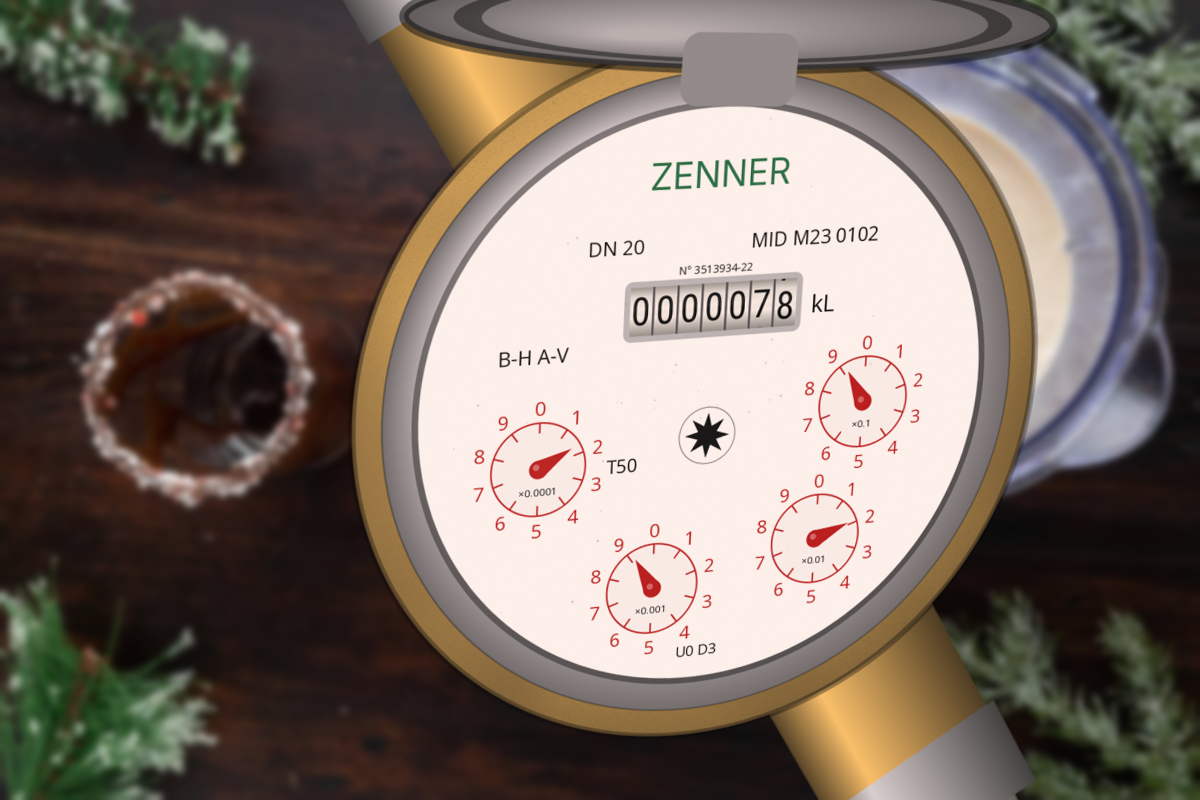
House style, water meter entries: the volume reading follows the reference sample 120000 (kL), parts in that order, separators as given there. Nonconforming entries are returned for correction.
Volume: 77.9191 (kL)
